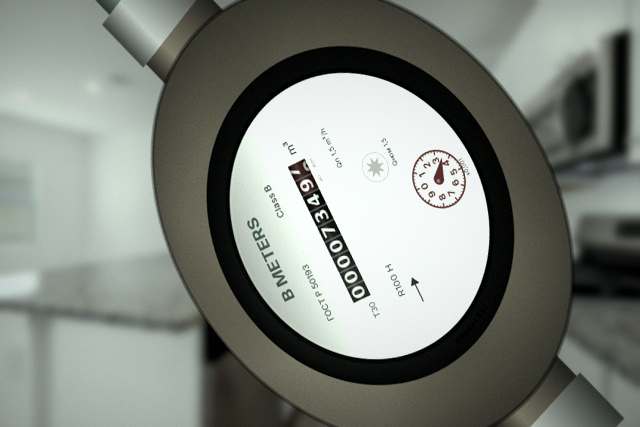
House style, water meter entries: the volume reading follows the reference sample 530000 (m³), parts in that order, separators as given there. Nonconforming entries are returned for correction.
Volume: 734.973 (m³)
